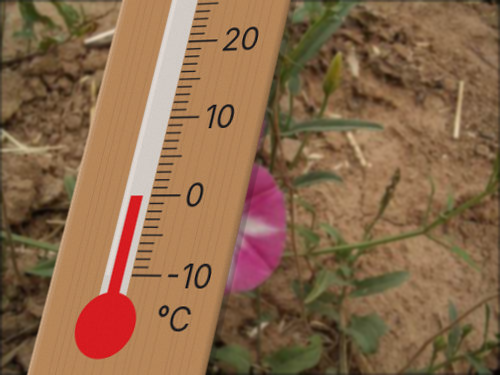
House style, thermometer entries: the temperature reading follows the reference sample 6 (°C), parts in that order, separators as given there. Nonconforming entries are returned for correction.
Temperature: 0 (°C)
